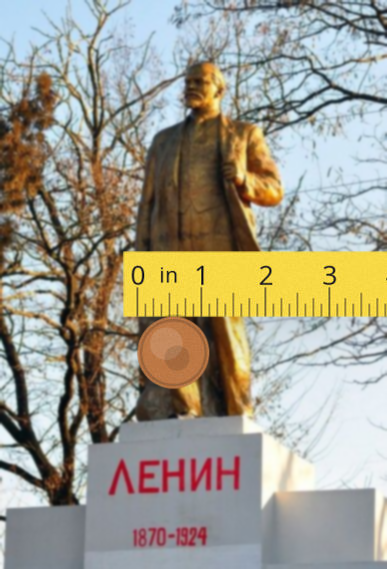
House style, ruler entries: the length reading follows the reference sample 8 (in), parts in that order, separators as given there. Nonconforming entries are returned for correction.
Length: 1.125 (in)
